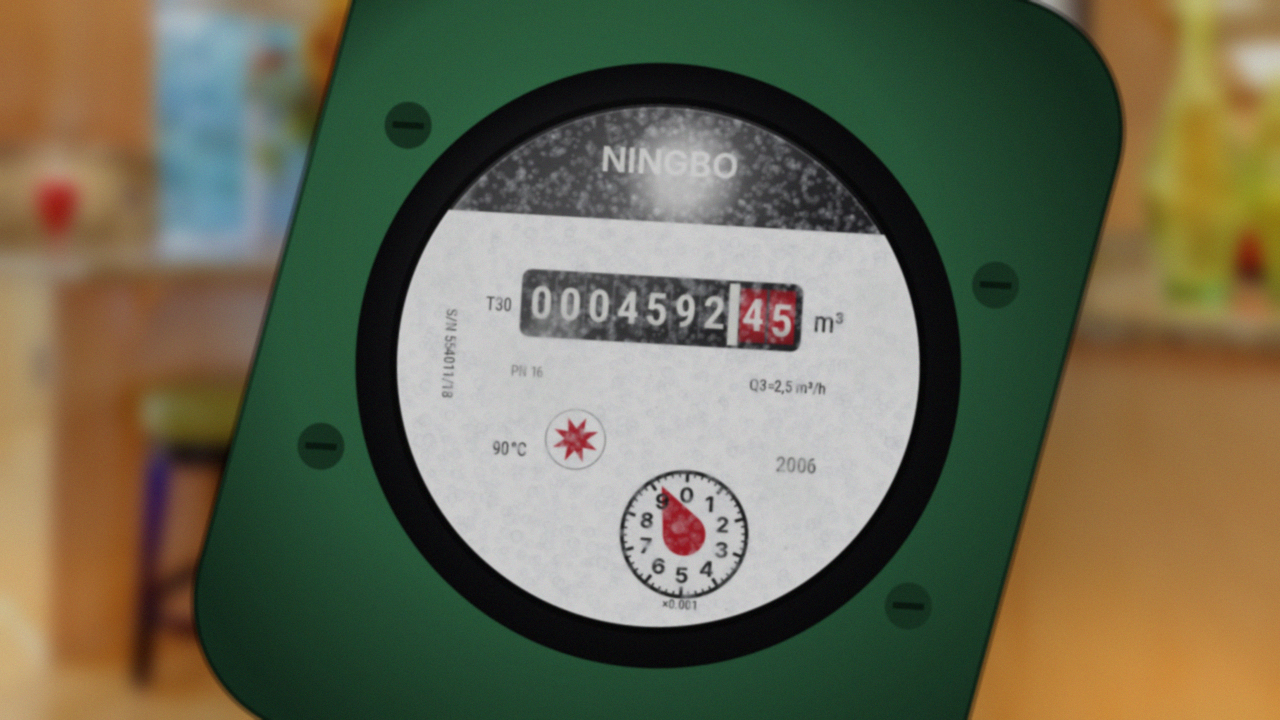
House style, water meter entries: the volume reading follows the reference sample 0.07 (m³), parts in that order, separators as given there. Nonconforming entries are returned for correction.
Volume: 4592.449 (m³)
